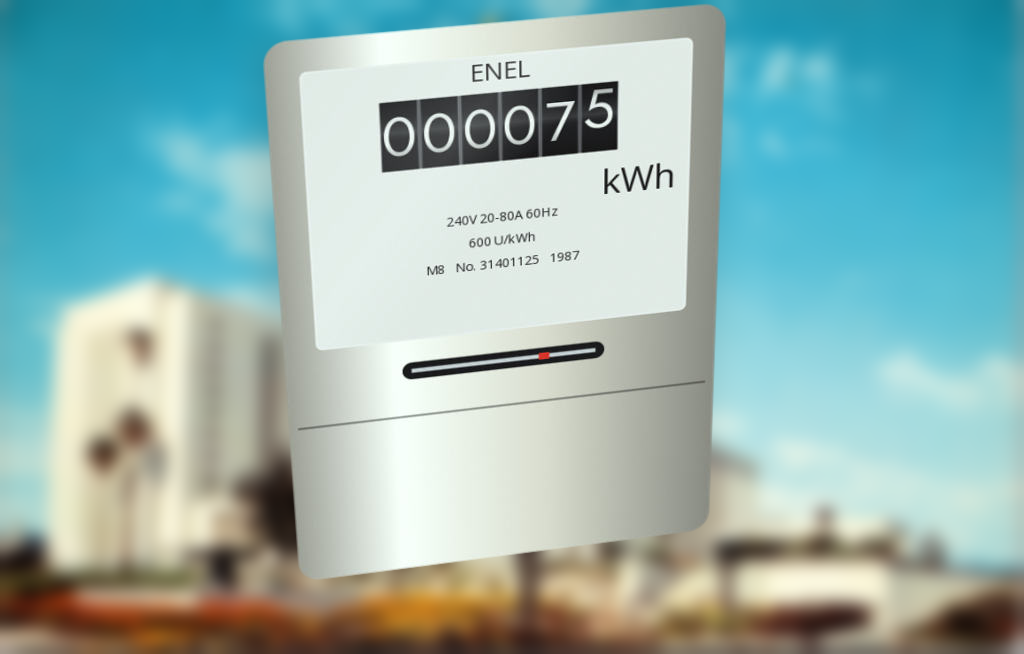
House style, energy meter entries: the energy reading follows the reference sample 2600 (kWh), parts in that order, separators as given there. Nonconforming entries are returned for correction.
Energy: 75 (kWh)
